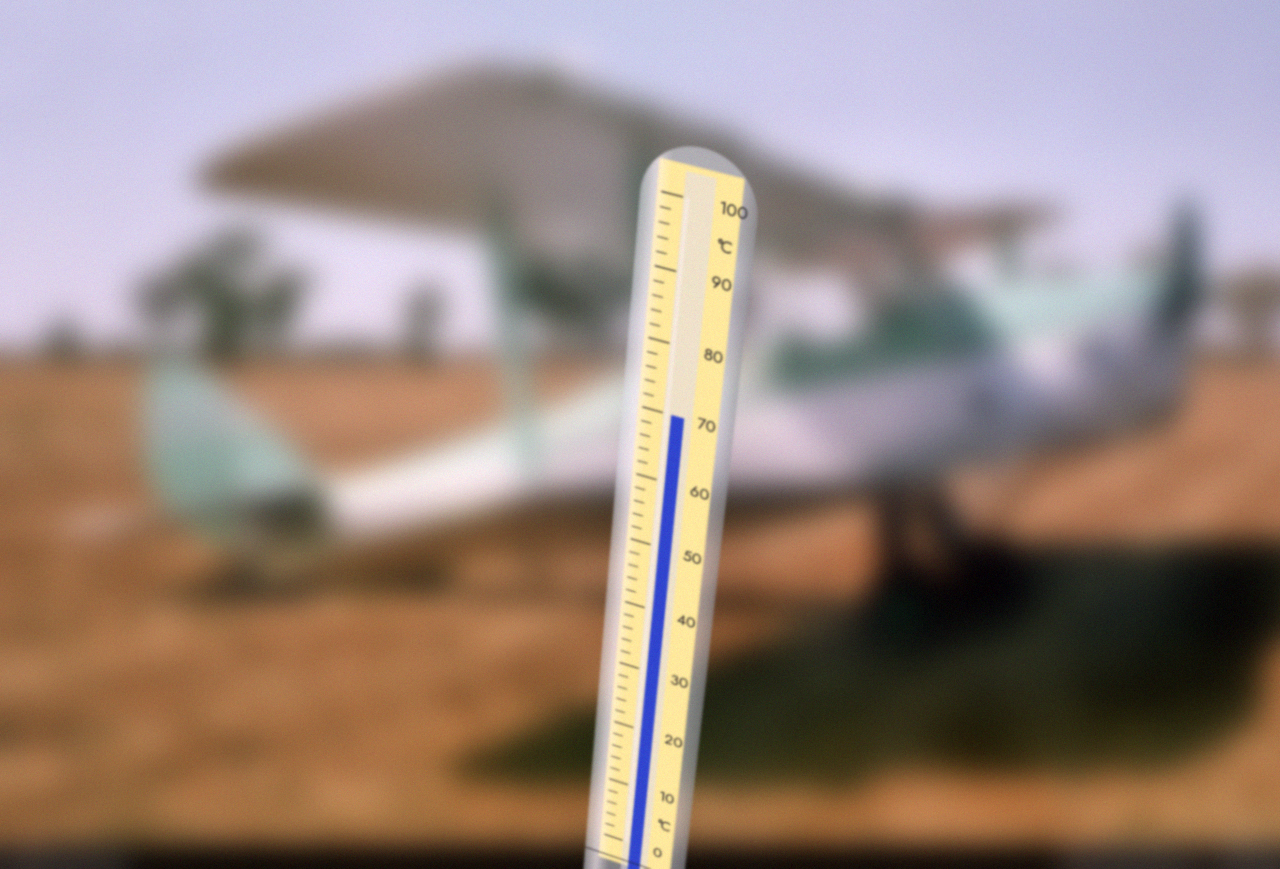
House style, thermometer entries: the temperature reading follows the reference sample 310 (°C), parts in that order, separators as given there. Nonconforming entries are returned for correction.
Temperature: 70 (°C)
